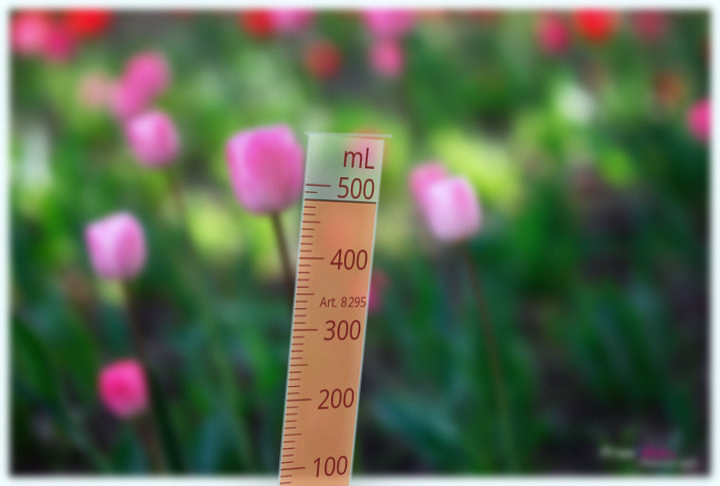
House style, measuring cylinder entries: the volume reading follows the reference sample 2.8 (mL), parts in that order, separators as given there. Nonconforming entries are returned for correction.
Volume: 480 (mL)
